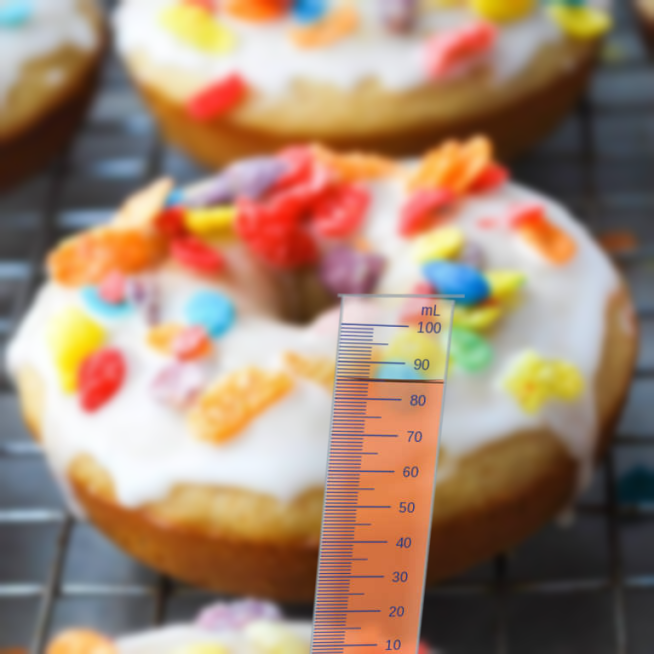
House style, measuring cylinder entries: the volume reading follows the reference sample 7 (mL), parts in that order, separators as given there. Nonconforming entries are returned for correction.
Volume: 85 (mL)
